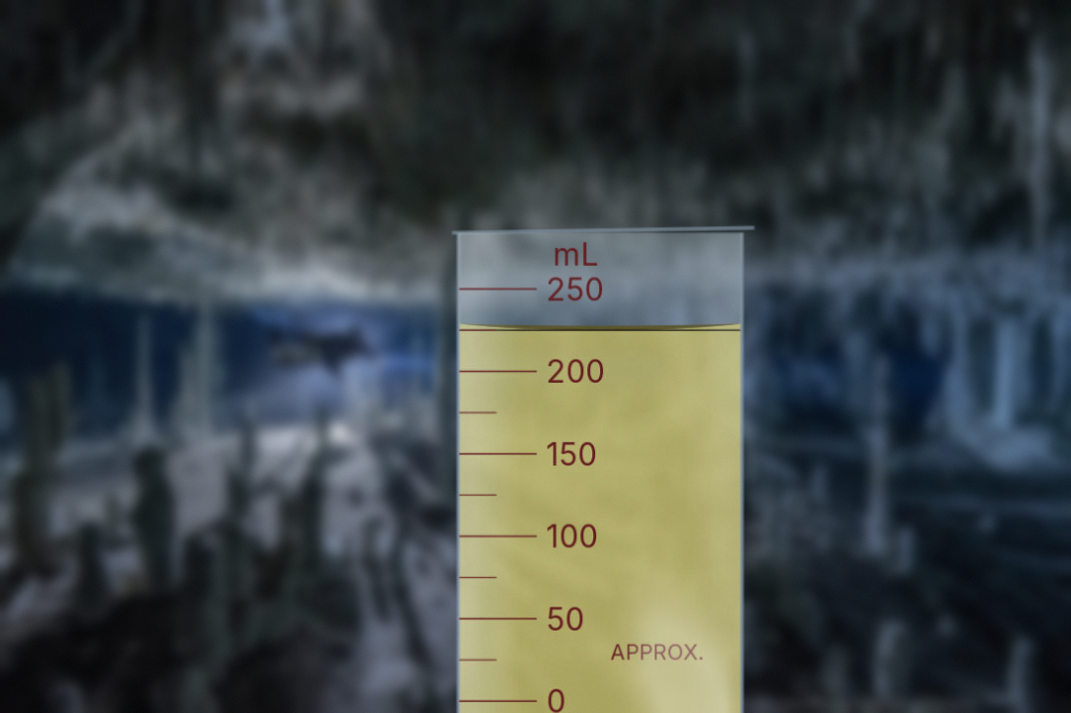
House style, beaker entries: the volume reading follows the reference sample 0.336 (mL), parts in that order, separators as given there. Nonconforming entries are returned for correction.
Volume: 225 (mL)
